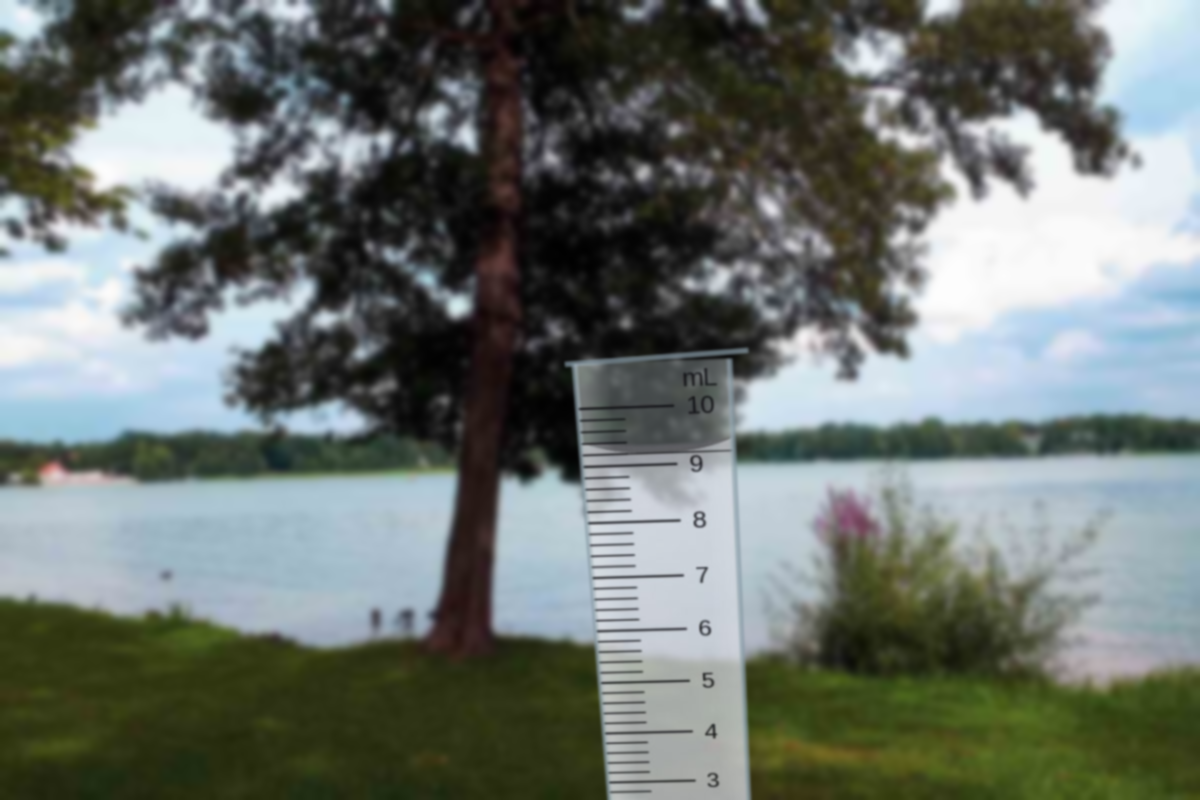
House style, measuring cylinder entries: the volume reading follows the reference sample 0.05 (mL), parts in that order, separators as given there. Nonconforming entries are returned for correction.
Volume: 9.2 (mL)
